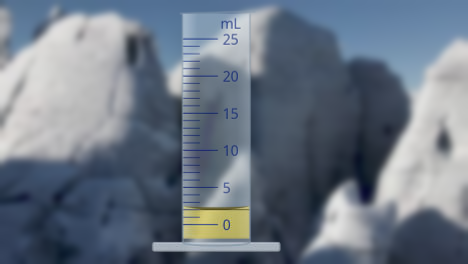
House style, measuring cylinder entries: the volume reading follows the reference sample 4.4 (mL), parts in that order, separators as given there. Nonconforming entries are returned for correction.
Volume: 2 (mL)
